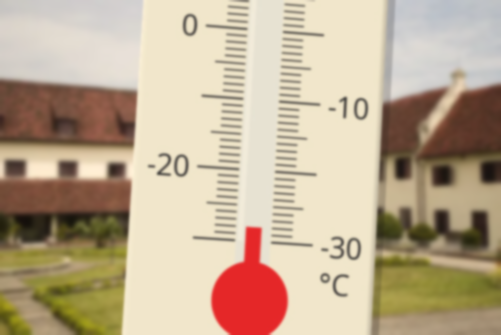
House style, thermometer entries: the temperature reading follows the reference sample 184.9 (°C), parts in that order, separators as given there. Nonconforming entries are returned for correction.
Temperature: -28 (°C)
